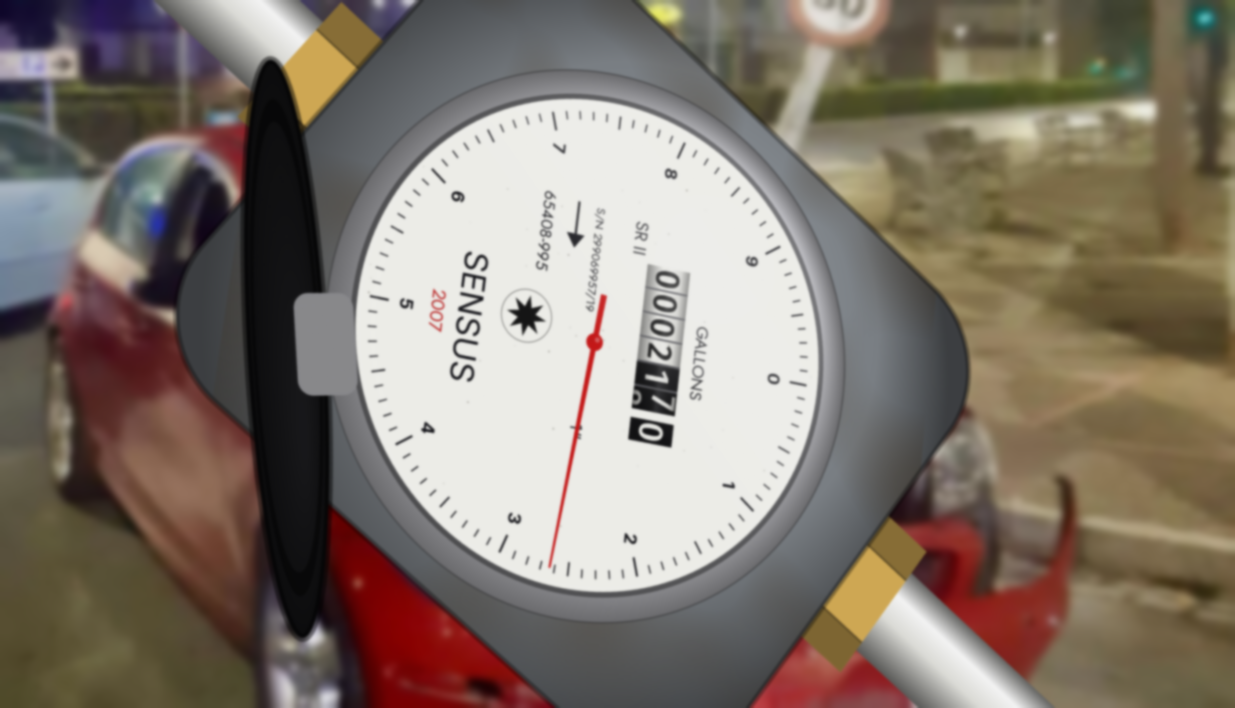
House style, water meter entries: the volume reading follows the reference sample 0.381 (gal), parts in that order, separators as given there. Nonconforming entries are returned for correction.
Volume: 2172.6 (gal)
